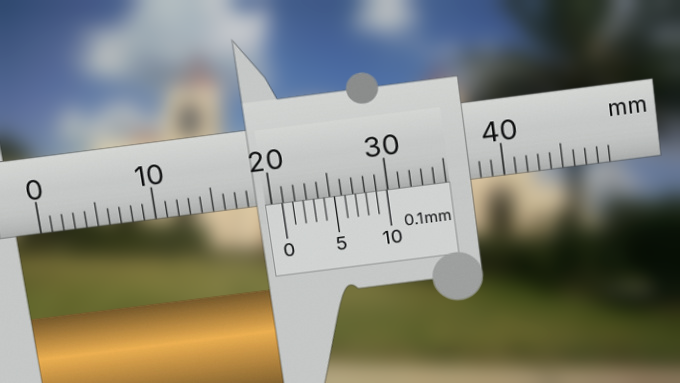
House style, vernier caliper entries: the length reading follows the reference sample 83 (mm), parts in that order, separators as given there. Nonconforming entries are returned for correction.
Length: 20.9 (mm)
